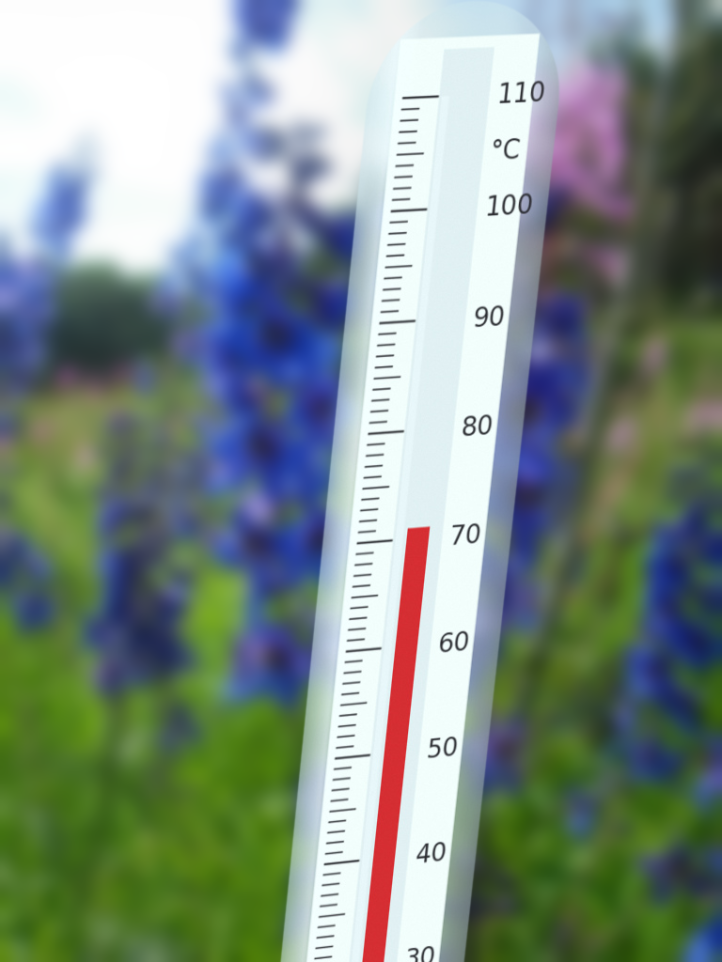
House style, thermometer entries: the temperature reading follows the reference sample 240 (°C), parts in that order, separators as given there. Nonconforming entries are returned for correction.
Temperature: 71 (°C)
